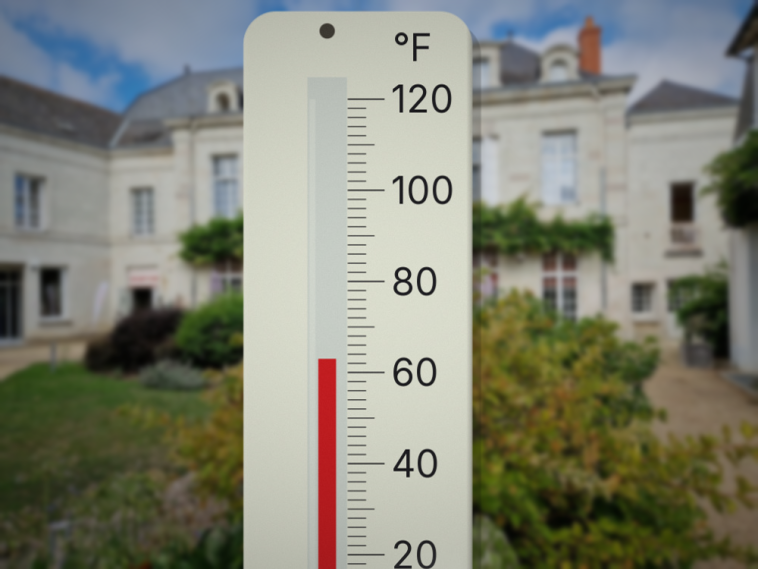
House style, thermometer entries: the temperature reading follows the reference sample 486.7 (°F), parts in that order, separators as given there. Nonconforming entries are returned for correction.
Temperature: 63 (°F)
